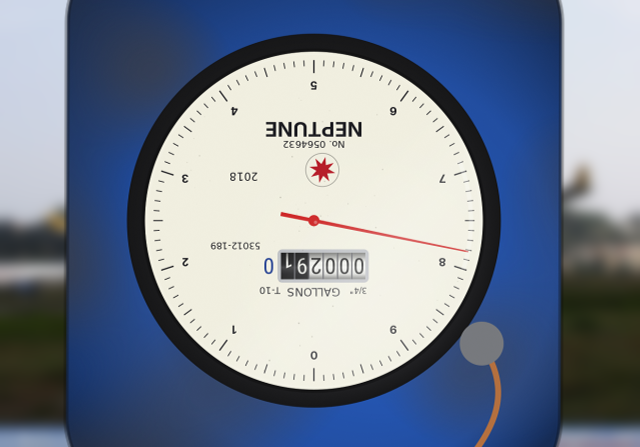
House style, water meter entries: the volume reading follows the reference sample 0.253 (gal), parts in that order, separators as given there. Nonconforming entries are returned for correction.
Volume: 2907.8 (gal)
